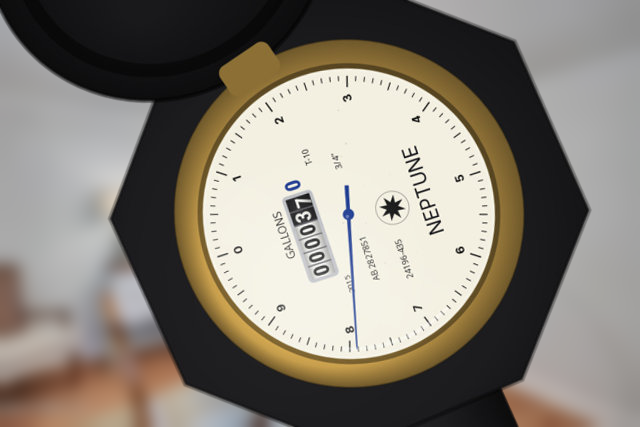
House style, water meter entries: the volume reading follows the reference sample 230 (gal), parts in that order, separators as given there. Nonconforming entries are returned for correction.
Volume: 367.9 (gal)
